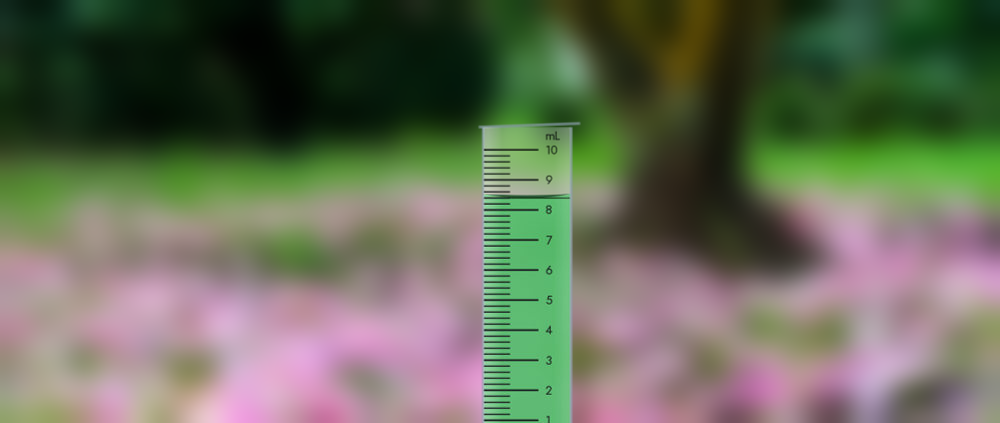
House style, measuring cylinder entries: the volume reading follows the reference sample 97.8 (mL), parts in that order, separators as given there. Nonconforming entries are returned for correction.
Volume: 8.4 (mL)
